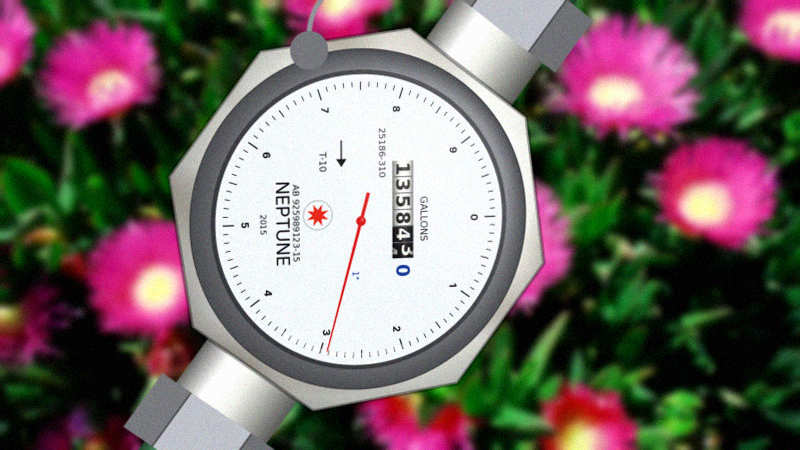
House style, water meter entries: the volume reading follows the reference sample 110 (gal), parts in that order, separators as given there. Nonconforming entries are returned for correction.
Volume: 1358432.9 (gal)
